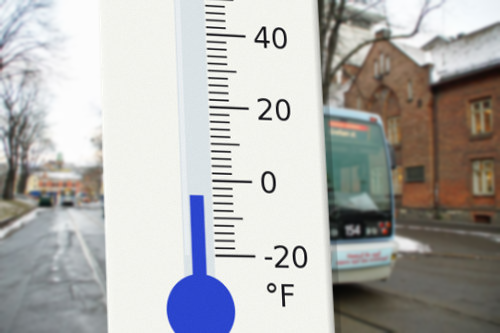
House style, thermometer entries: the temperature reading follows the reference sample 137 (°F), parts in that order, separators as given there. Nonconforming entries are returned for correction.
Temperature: -4 (°F)
